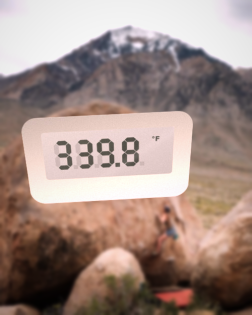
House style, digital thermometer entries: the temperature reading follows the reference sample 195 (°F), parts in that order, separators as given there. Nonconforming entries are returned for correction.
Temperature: 339.8 (°F)
